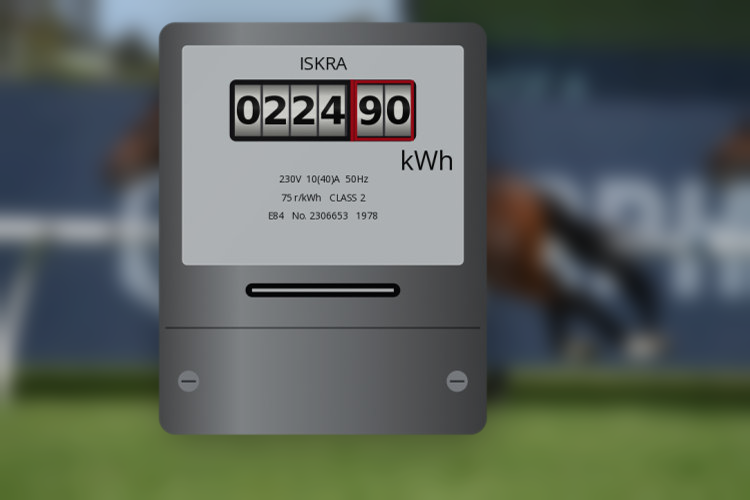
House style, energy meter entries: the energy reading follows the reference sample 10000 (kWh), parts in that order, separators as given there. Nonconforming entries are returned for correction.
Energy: 224.90 (kWh)
